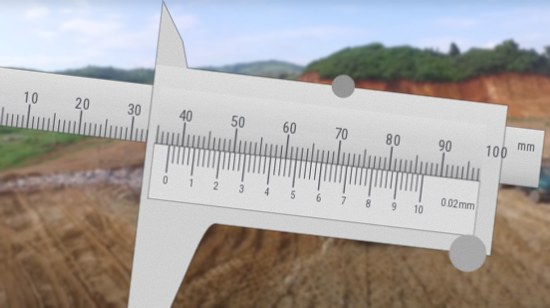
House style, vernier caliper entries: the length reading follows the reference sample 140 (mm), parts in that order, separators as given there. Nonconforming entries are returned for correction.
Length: 37.5 (mm)
